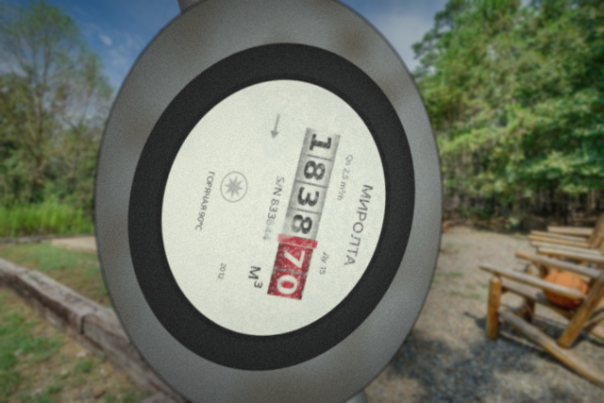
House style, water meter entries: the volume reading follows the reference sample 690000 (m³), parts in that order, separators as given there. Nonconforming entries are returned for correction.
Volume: 1838.70 (m³)
